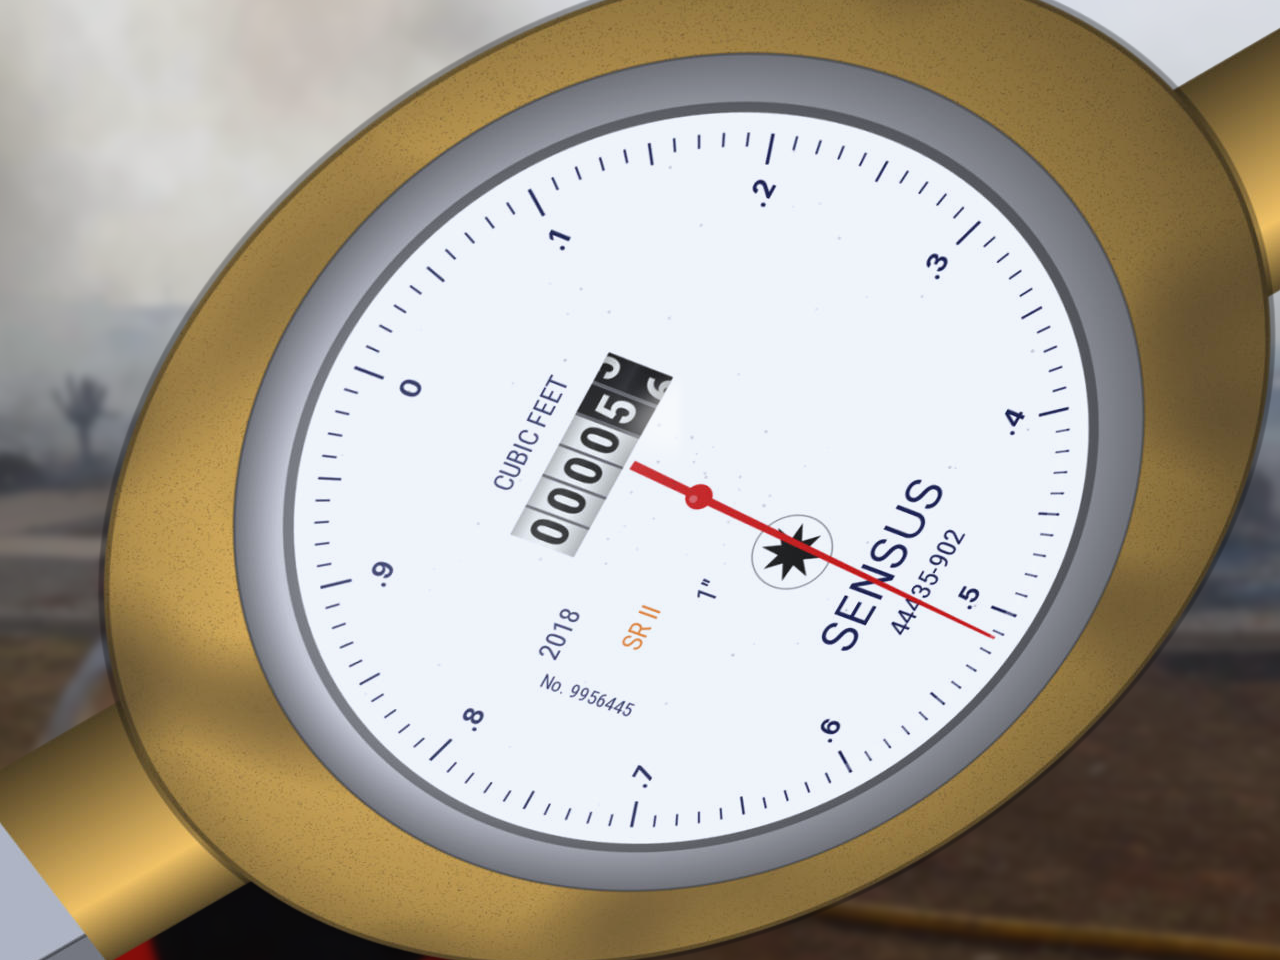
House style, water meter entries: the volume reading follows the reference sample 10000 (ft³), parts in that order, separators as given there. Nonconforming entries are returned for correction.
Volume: 55.51 (ft³)
